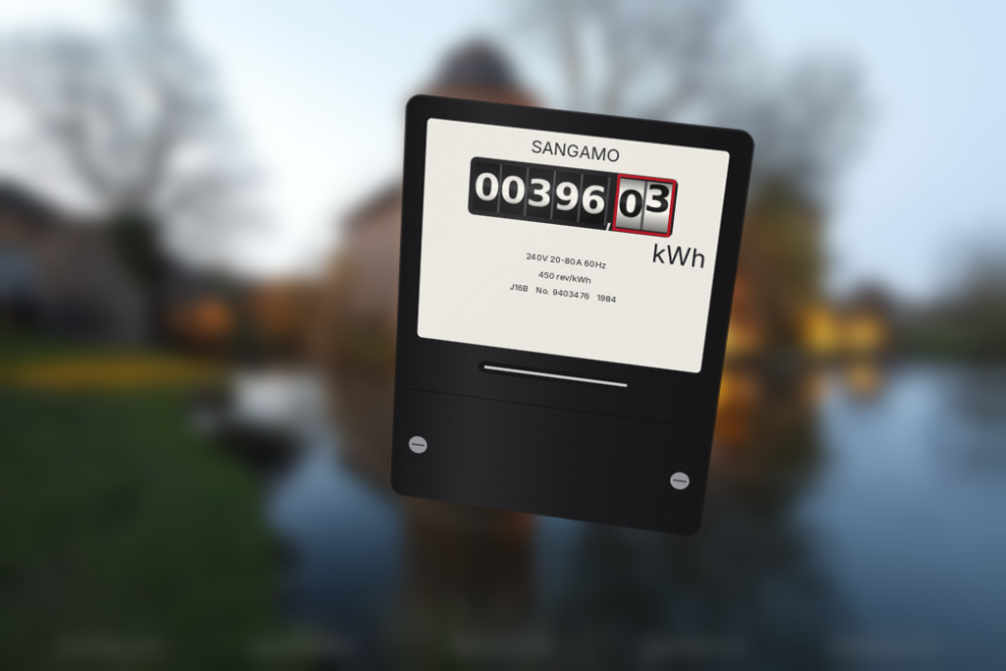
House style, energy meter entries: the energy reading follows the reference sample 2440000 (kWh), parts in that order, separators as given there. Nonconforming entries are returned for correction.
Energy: 396.03 (kWh)
